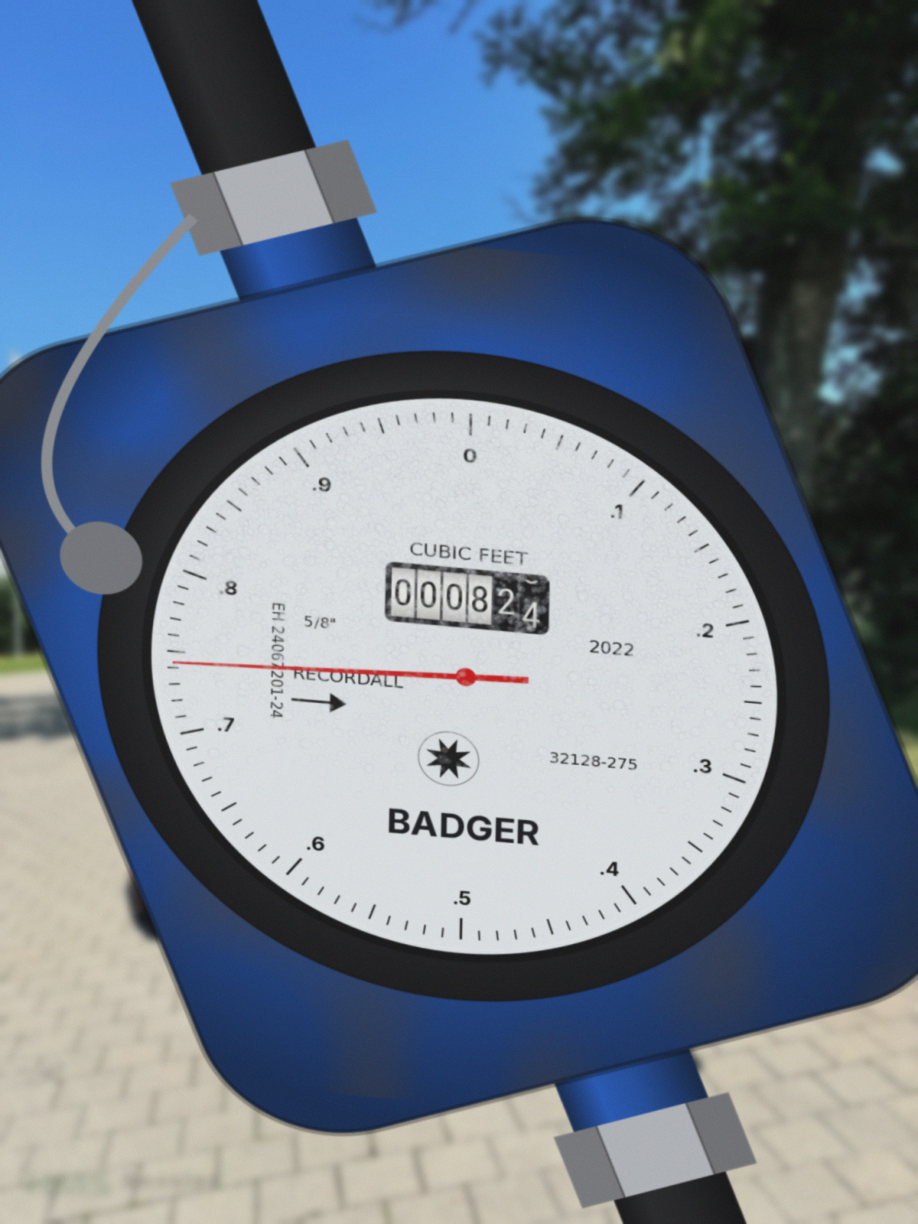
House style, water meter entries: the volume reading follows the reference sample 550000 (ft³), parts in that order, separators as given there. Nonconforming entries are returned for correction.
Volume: 823.74 (ft³)
